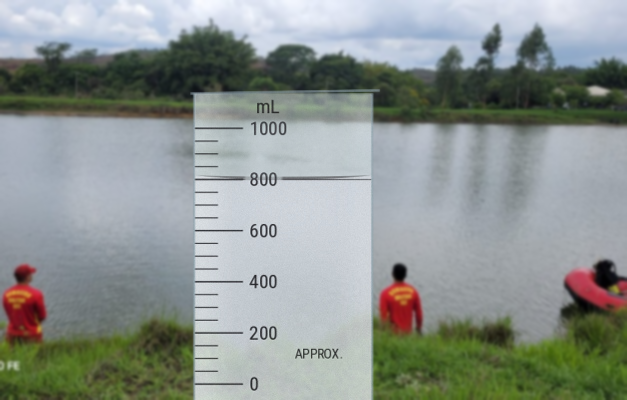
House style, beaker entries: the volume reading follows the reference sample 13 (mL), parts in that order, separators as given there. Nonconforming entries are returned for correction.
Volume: 800 (mL)
